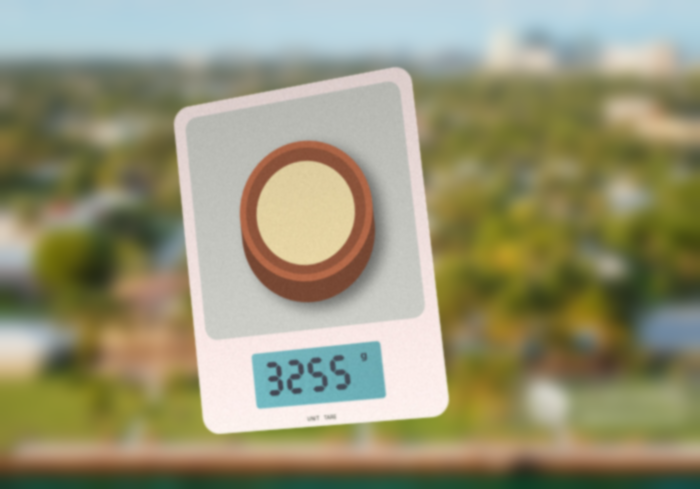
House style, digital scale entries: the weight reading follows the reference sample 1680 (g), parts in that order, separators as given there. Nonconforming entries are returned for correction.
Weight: 3255 (g)
